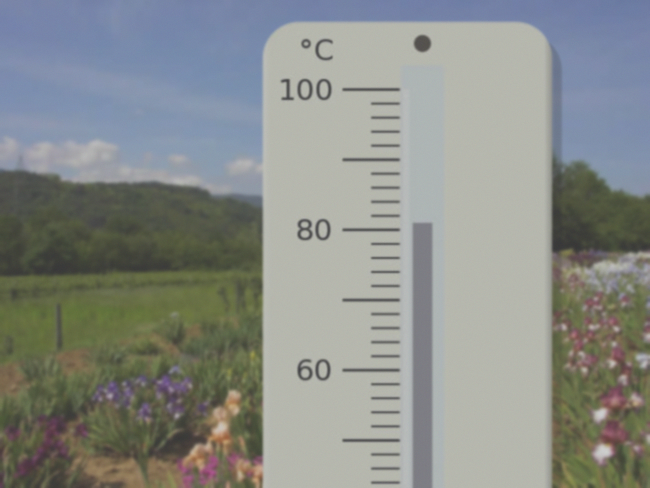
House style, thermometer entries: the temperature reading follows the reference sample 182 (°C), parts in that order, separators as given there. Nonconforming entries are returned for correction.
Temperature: 81 (°C)
